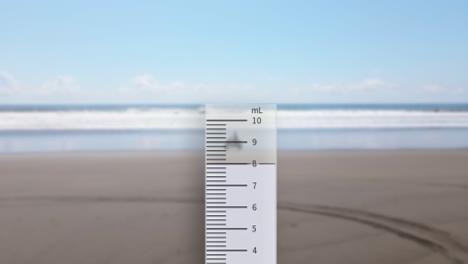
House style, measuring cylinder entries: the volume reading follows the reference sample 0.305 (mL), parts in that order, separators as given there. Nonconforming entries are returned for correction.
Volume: 8 (mL)
